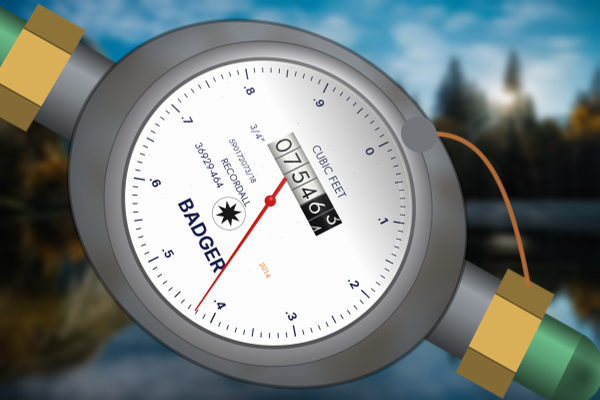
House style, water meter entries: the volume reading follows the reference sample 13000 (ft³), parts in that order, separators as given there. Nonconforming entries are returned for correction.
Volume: 75463.42 (ft³)
